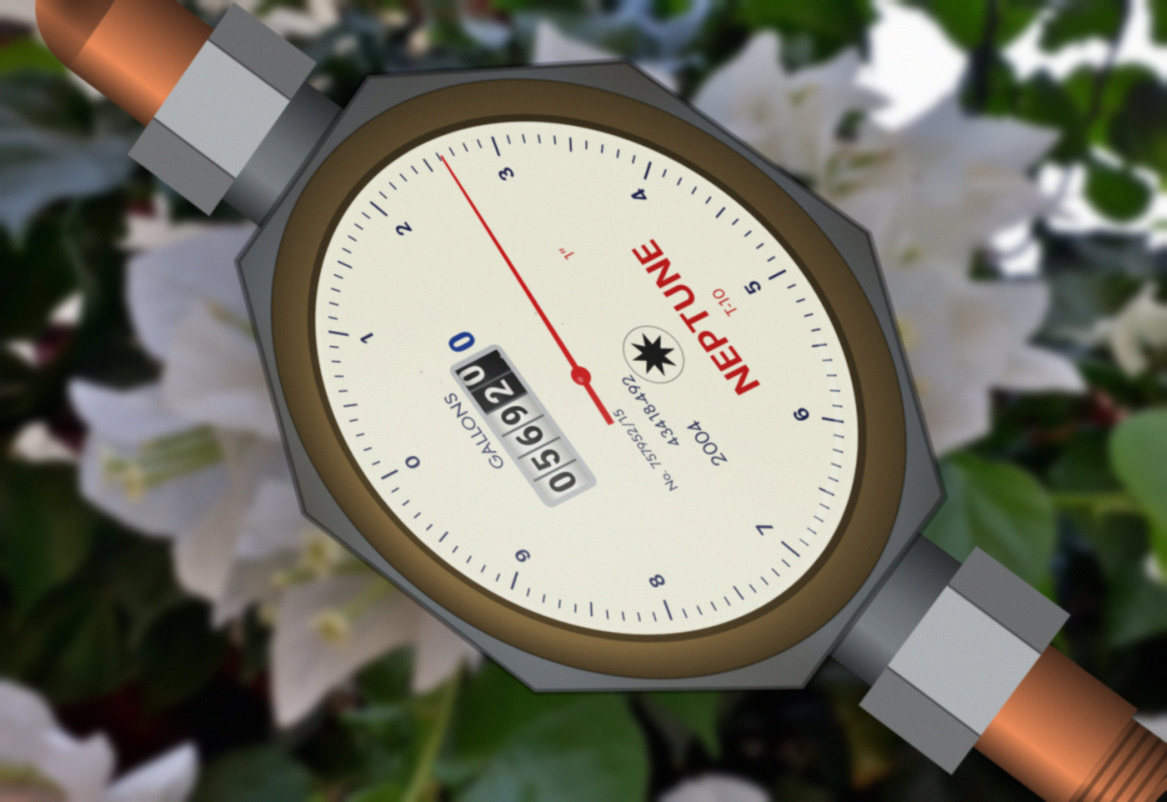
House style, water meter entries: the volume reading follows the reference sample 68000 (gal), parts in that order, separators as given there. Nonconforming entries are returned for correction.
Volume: 569202.6 (gal)
